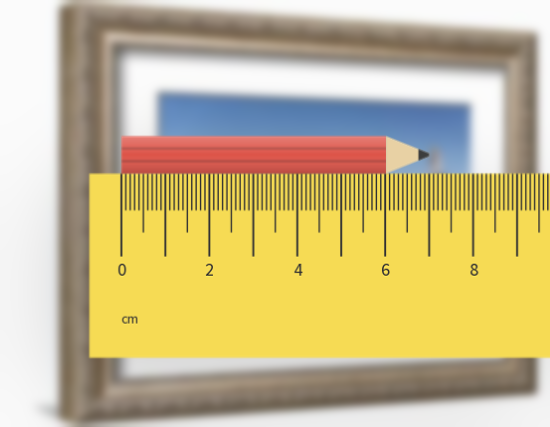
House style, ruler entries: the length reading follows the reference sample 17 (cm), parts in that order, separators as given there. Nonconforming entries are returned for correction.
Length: 7 (cm)
